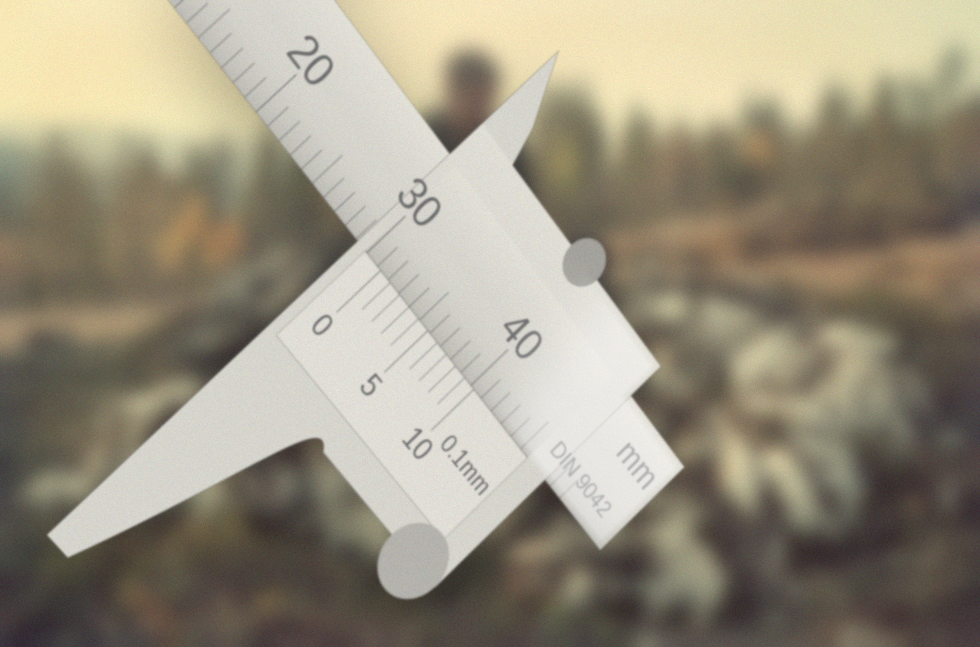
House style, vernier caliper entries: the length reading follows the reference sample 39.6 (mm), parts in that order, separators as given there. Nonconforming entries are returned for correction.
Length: 31.3 (mm)
